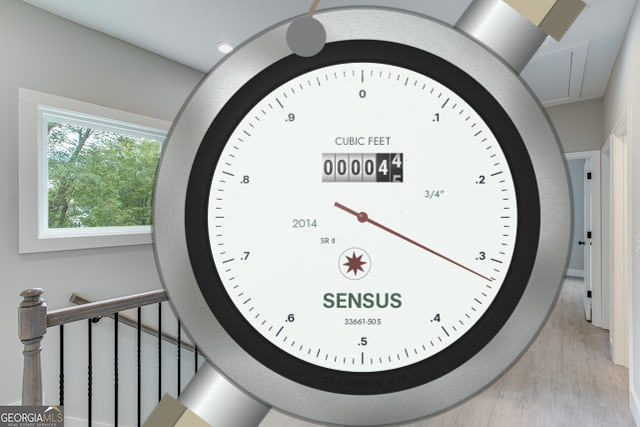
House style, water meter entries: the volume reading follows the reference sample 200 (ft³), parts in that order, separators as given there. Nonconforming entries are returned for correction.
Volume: 44.32 (ft³)
